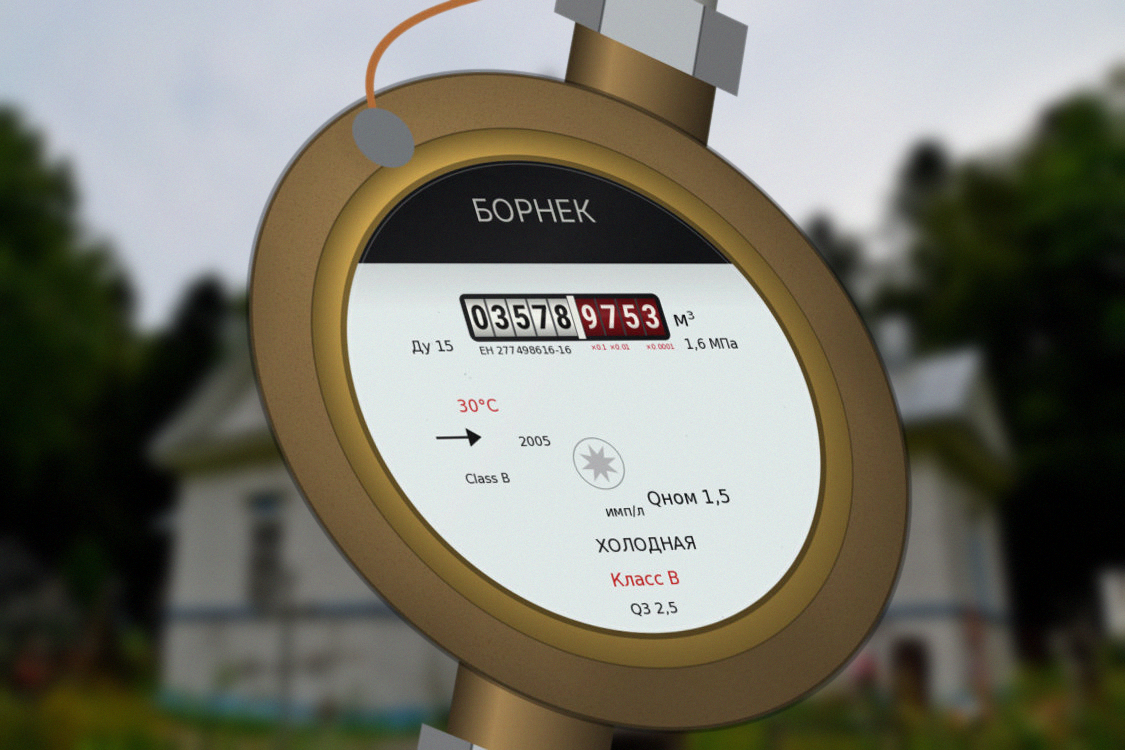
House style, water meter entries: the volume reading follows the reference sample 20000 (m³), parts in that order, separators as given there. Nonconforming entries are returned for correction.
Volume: 3578.9753 (m³)
